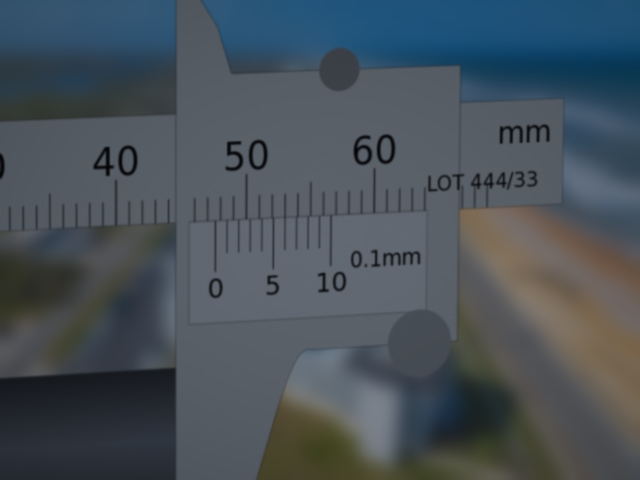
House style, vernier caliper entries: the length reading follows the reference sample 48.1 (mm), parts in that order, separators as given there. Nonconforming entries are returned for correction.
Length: 47.6 (mm)
